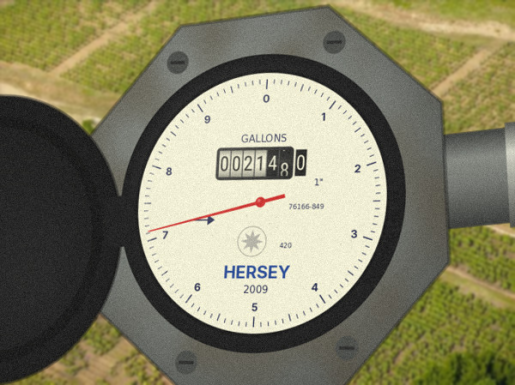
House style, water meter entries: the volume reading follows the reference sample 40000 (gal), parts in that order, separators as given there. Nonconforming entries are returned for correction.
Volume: 21477.1 (gal)
